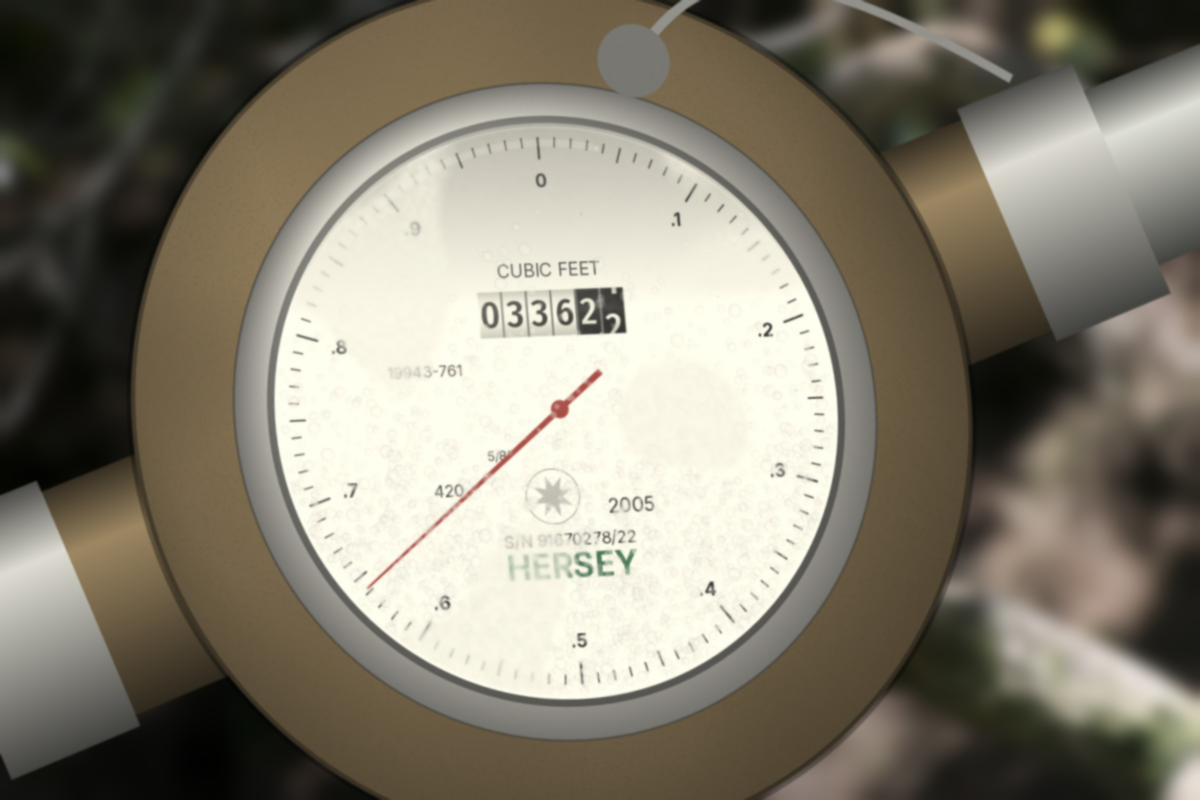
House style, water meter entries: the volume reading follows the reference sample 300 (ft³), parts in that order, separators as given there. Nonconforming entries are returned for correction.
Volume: 33621.64 (ft³)
